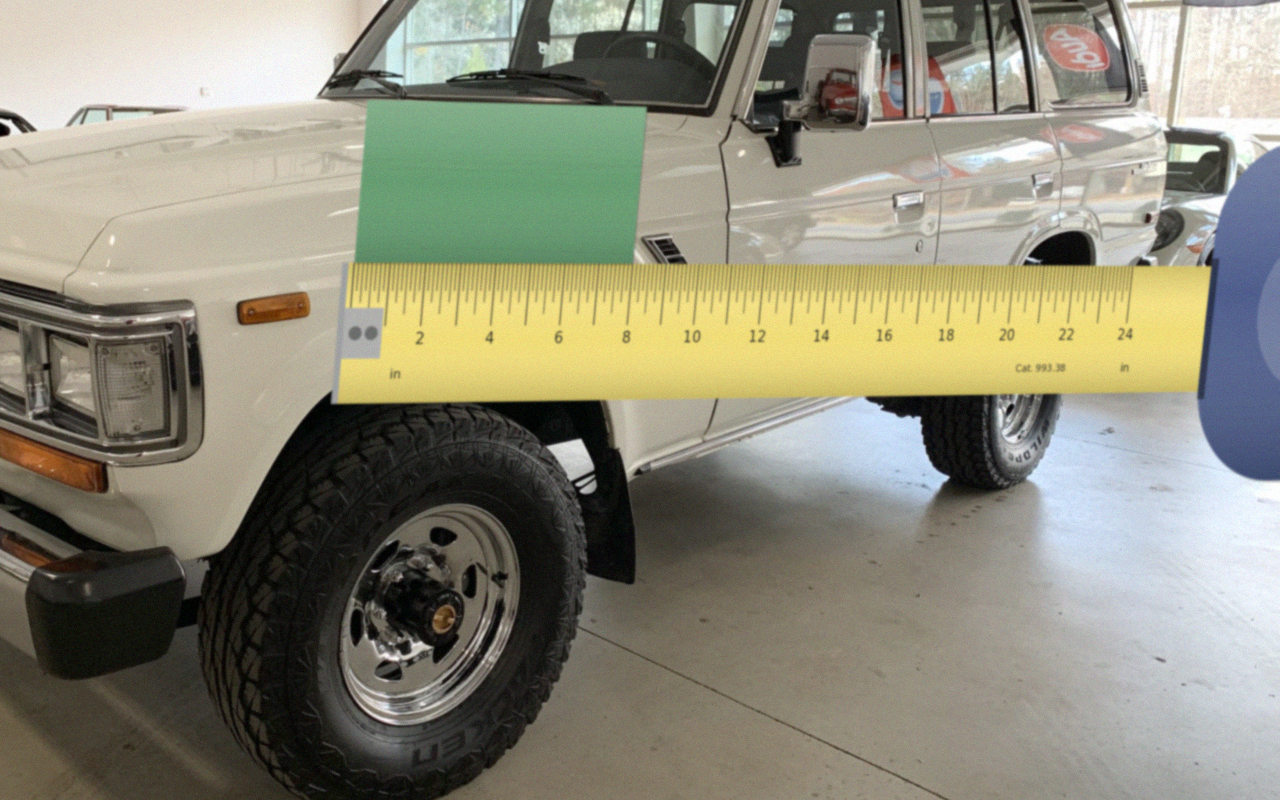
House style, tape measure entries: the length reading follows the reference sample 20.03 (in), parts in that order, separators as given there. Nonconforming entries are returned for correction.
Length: 8 (in)
